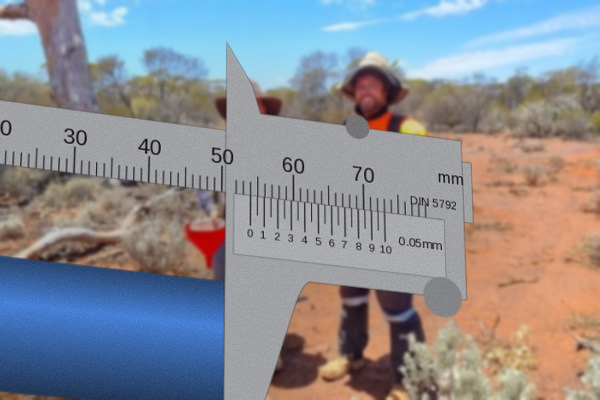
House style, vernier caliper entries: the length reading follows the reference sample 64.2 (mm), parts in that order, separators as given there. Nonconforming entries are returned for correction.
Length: 54.0 (mm)
